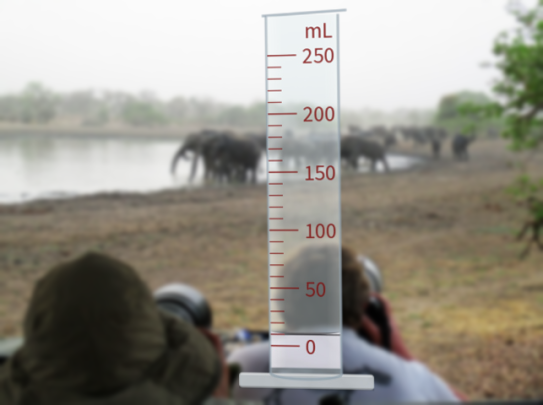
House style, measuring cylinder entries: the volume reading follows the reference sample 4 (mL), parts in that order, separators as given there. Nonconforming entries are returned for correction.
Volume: 10 (mL)
